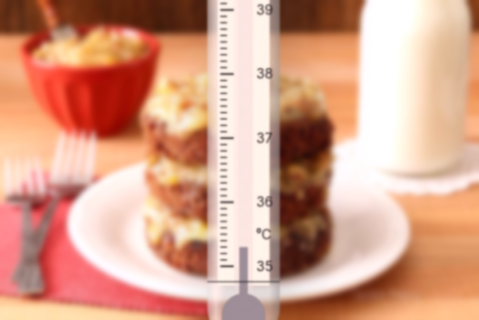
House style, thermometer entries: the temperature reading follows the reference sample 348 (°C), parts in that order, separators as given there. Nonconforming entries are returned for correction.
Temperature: 35.3 (°C)
